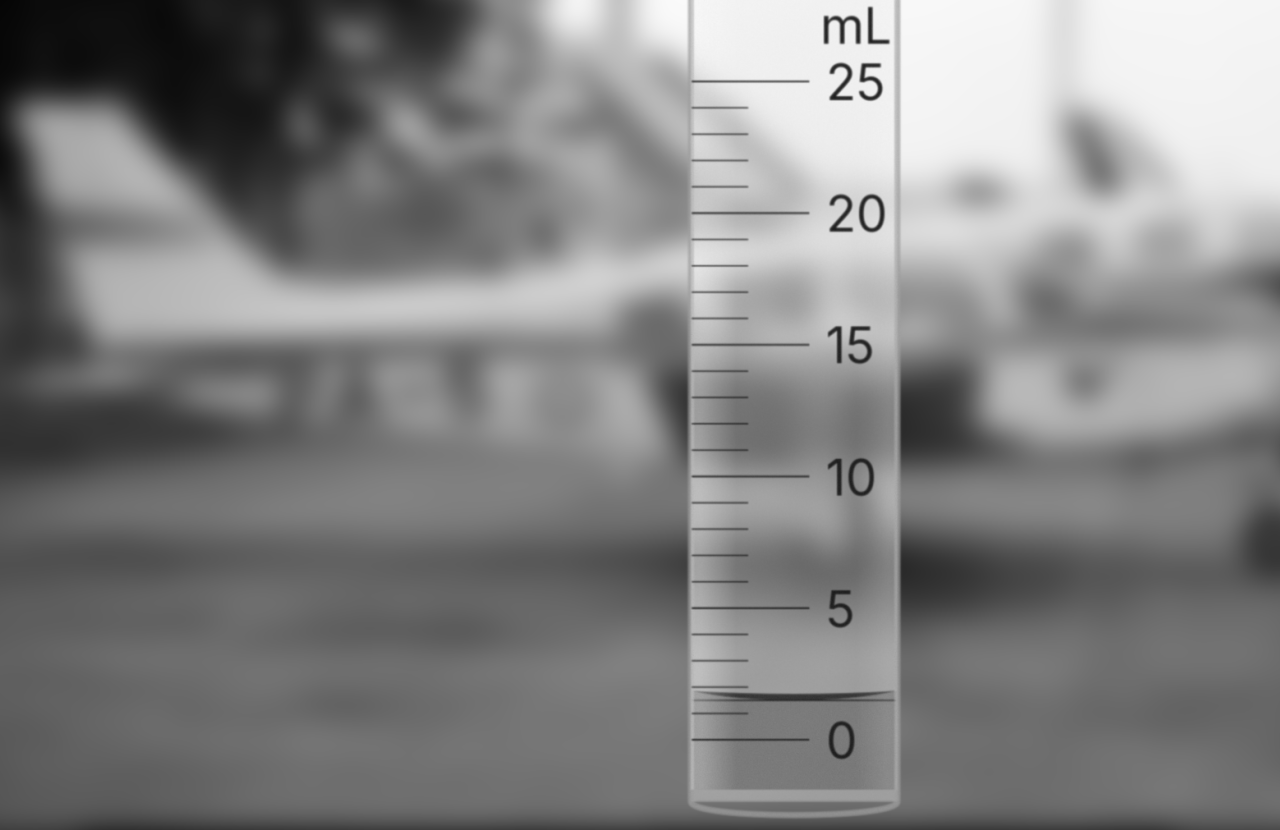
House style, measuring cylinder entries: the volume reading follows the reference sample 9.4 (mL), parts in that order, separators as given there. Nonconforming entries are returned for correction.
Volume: 1.5 (mL)
